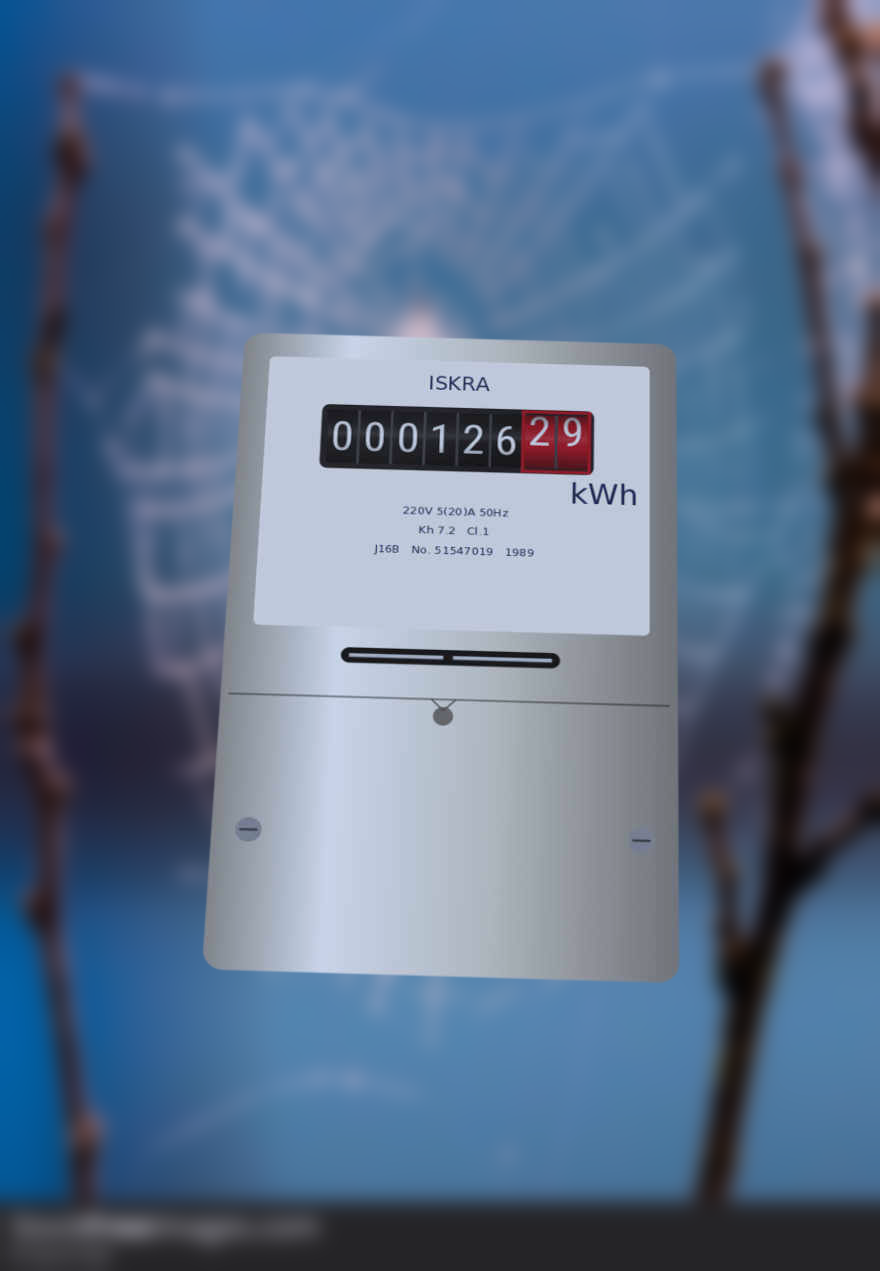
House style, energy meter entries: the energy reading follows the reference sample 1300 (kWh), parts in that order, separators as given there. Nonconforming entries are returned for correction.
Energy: 126.29 (kWh)
